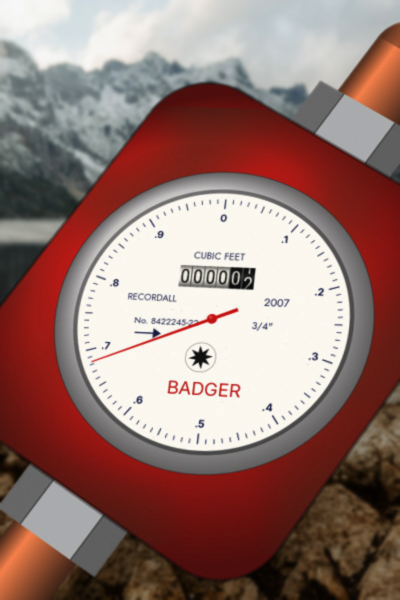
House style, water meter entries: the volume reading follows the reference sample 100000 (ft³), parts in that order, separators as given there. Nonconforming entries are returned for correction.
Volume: 1.68 (ft³)
